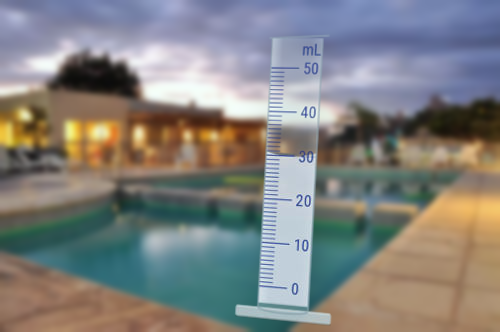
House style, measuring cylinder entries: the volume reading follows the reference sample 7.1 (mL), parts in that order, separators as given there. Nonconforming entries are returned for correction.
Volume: 30 (mL)
